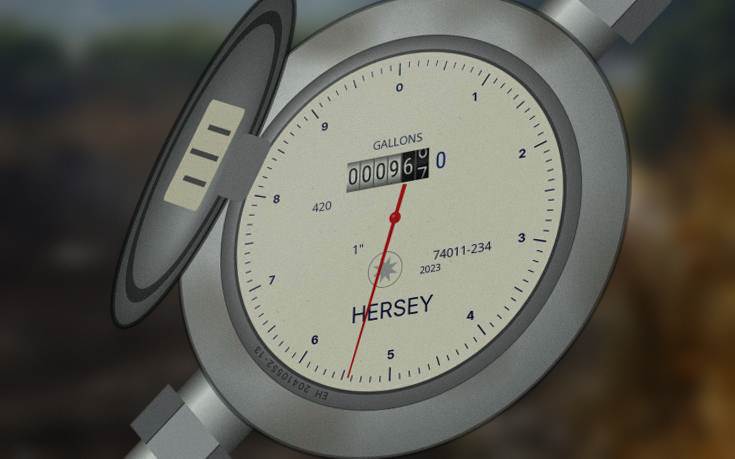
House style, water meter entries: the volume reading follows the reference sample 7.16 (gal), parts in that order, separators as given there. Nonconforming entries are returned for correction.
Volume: 9665.4 (gal)
